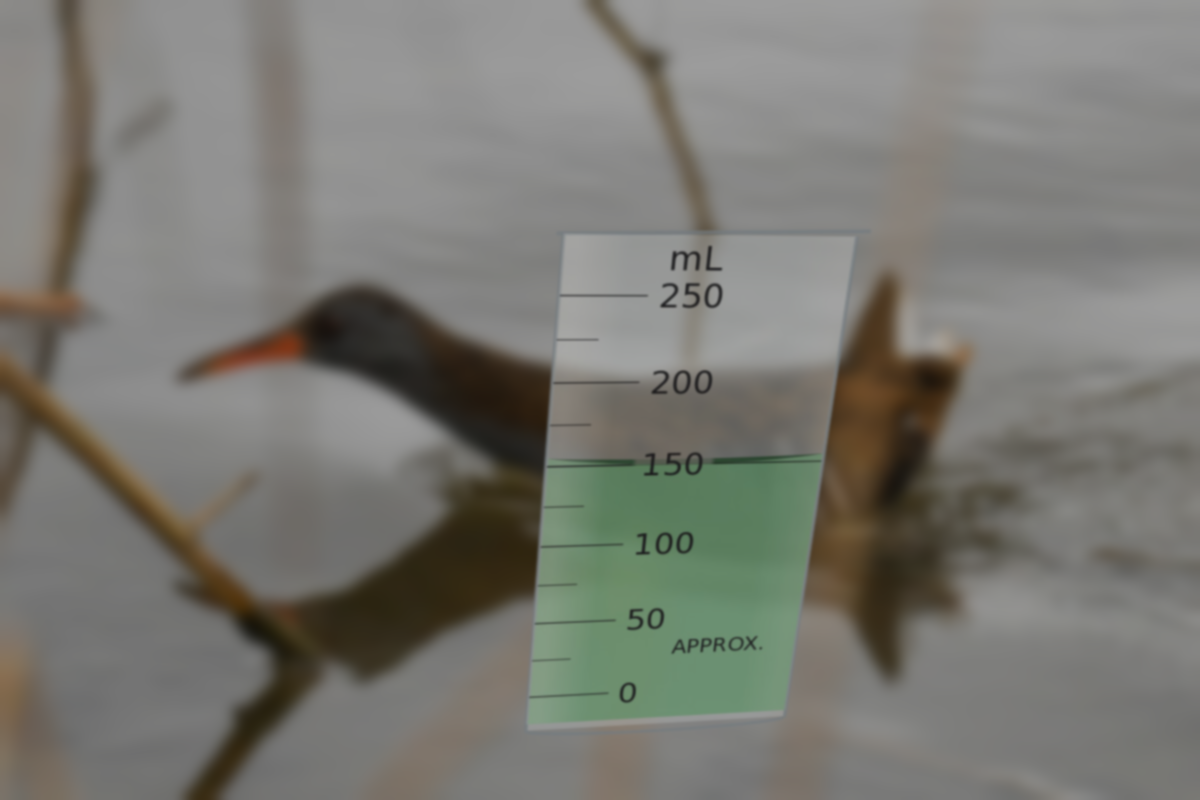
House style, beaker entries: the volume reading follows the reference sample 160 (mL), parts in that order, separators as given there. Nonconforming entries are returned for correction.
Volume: 150 (mL)
